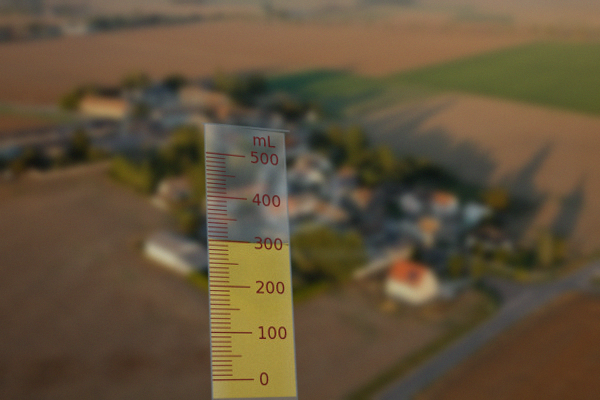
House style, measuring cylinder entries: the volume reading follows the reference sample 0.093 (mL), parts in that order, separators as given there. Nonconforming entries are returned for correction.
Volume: 300 (mL)
